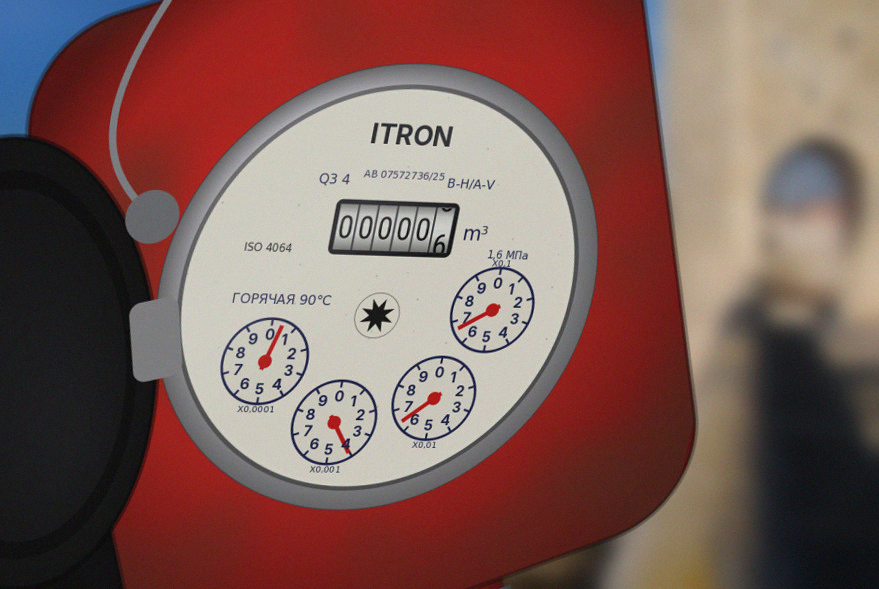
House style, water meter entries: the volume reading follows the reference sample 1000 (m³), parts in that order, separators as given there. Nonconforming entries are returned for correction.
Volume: 5.6640 (m³)
